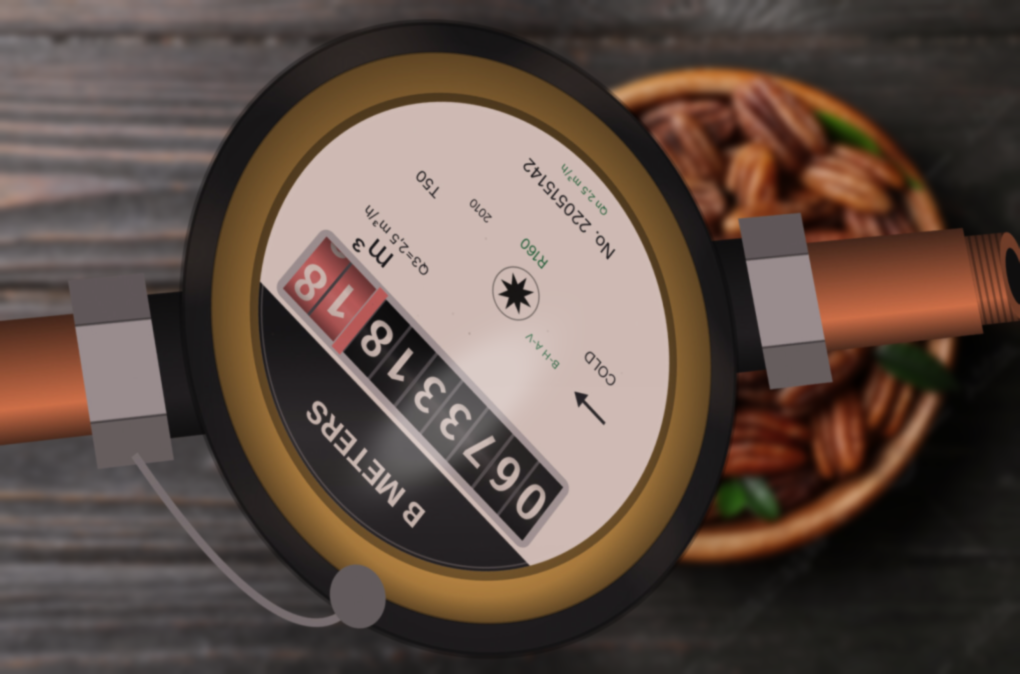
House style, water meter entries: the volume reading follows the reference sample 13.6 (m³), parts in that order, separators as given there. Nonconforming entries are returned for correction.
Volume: 673318.18 (m³)
